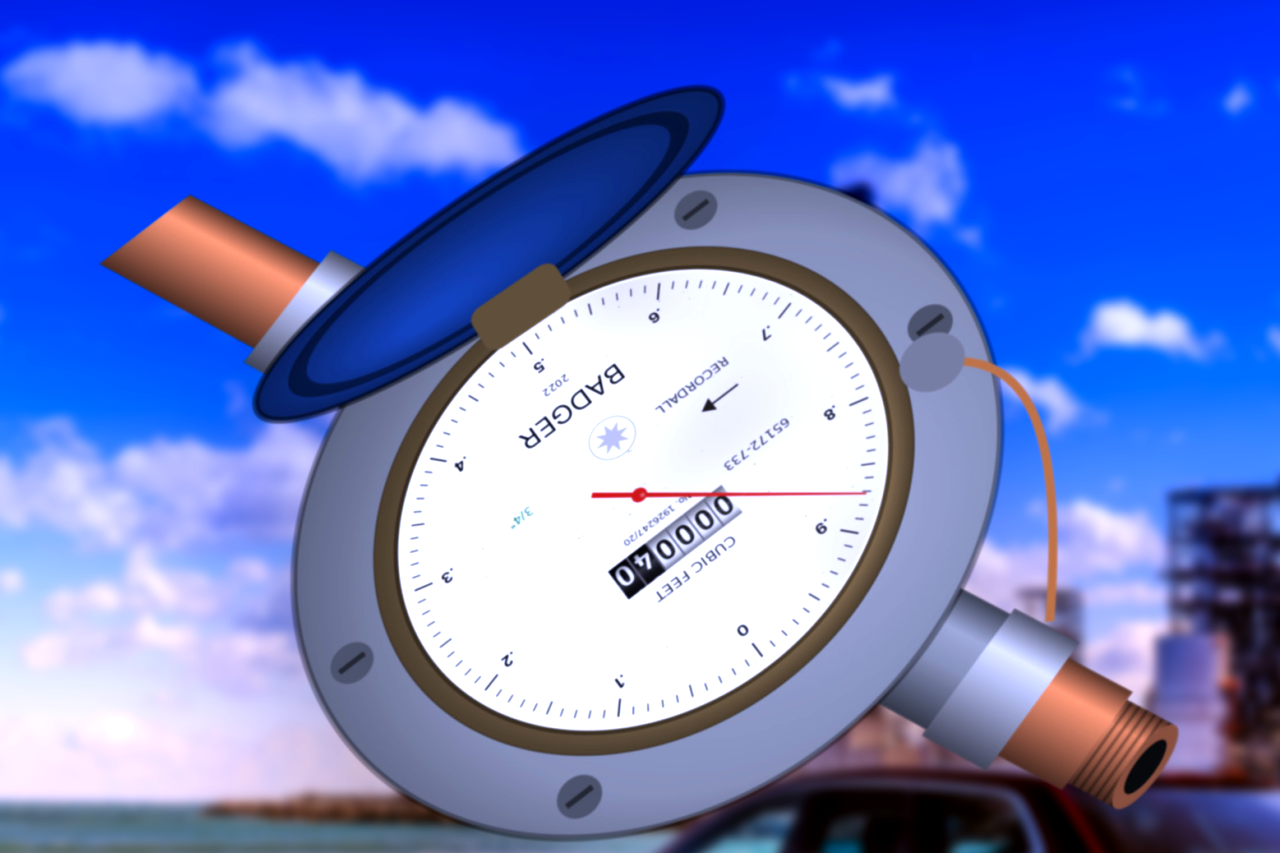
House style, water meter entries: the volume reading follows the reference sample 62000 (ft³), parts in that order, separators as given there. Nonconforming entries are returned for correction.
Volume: 39.87 (ft³)
